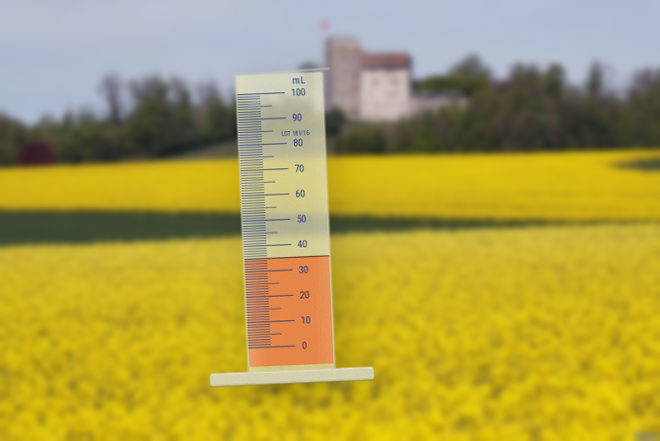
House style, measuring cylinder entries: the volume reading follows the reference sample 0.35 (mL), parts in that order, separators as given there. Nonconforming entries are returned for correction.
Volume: 35 (mL)
